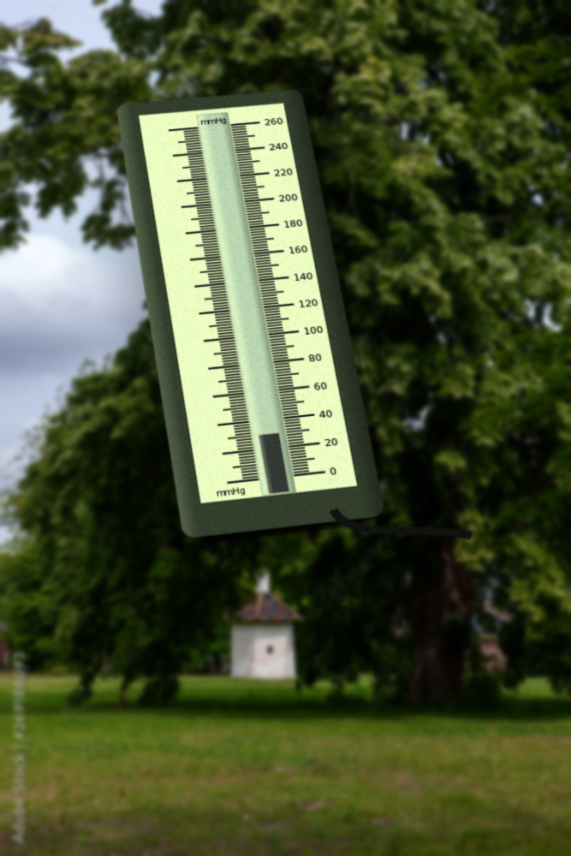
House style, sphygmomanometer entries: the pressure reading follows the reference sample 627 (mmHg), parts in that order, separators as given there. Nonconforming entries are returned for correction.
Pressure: 30 (mmHg)
